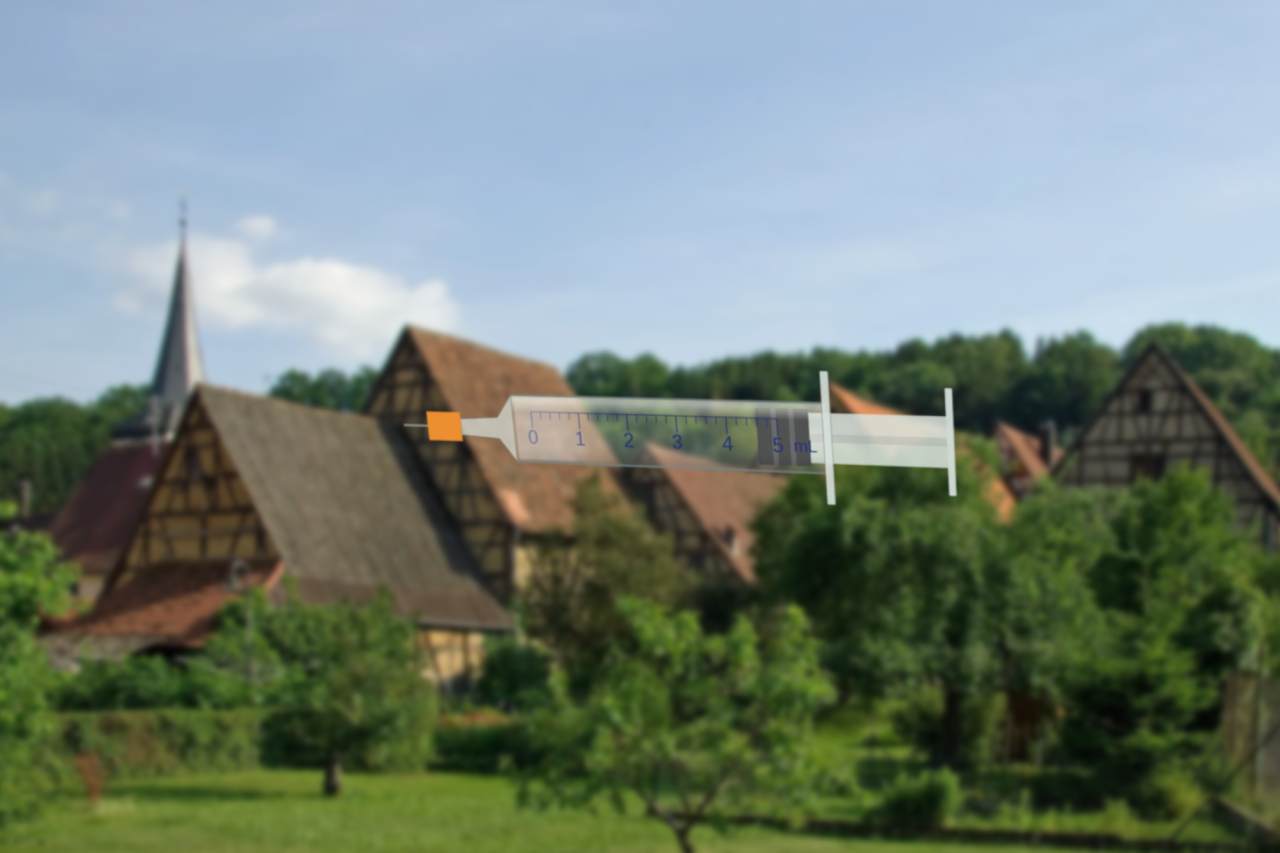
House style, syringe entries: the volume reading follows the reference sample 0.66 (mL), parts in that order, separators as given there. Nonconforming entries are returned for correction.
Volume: 4.6 (mL)
